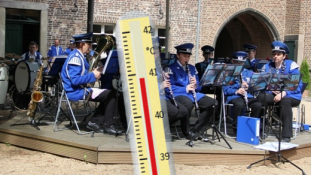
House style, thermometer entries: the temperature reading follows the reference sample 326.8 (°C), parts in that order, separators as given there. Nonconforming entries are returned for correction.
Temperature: 40.9 (°C)
